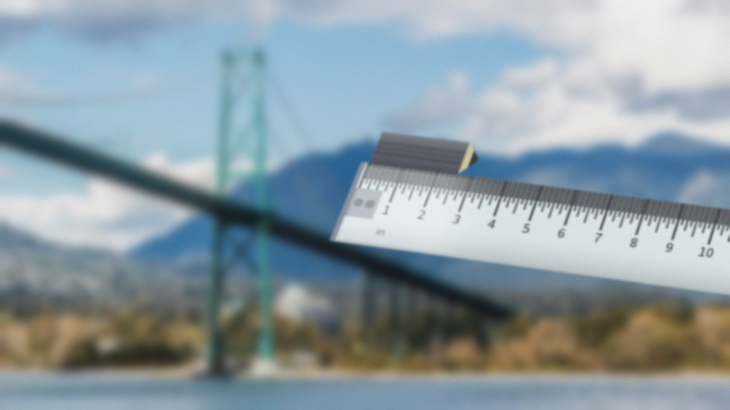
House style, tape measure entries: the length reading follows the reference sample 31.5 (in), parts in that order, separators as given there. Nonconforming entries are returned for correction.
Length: 3 (in)
